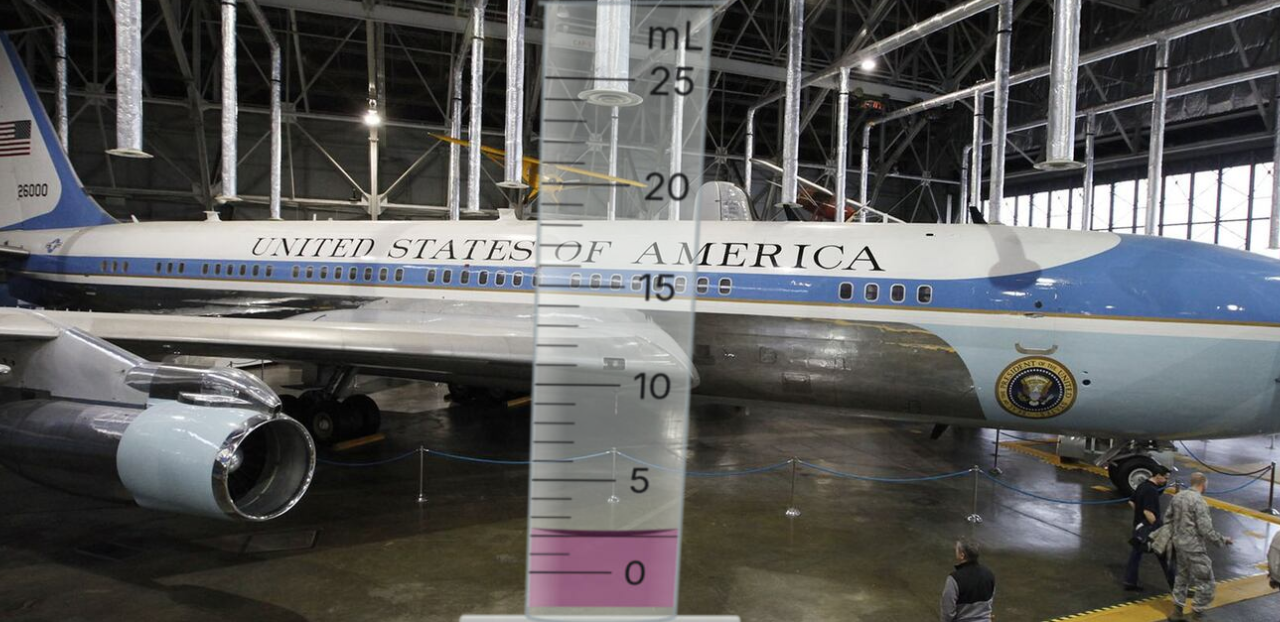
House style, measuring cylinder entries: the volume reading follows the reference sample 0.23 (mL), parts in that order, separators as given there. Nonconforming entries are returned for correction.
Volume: 2 (mL)
